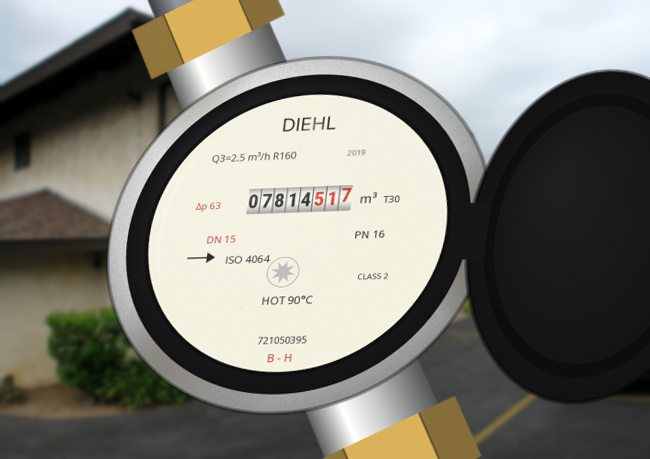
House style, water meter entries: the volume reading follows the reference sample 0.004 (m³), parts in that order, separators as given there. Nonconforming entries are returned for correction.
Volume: 7814.517 (m³)
